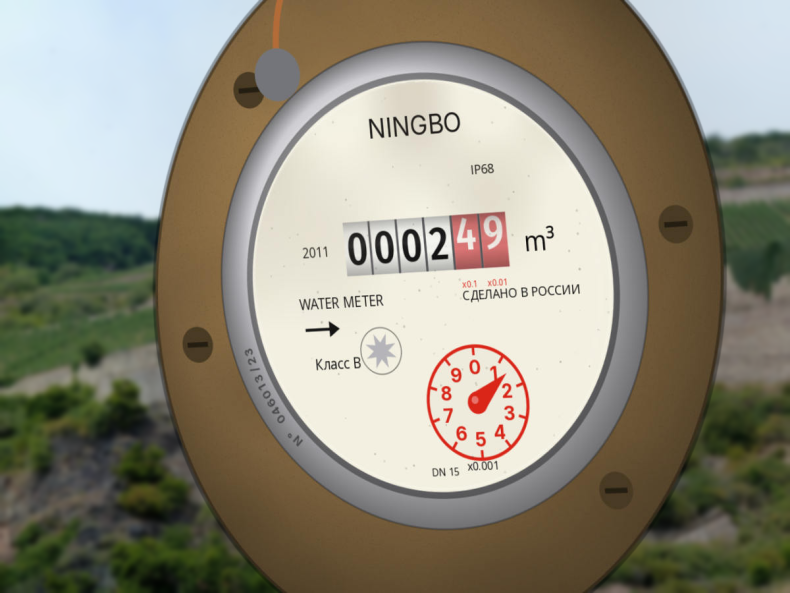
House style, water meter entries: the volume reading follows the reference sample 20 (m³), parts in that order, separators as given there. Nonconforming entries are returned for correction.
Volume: 2.491 (m³)
